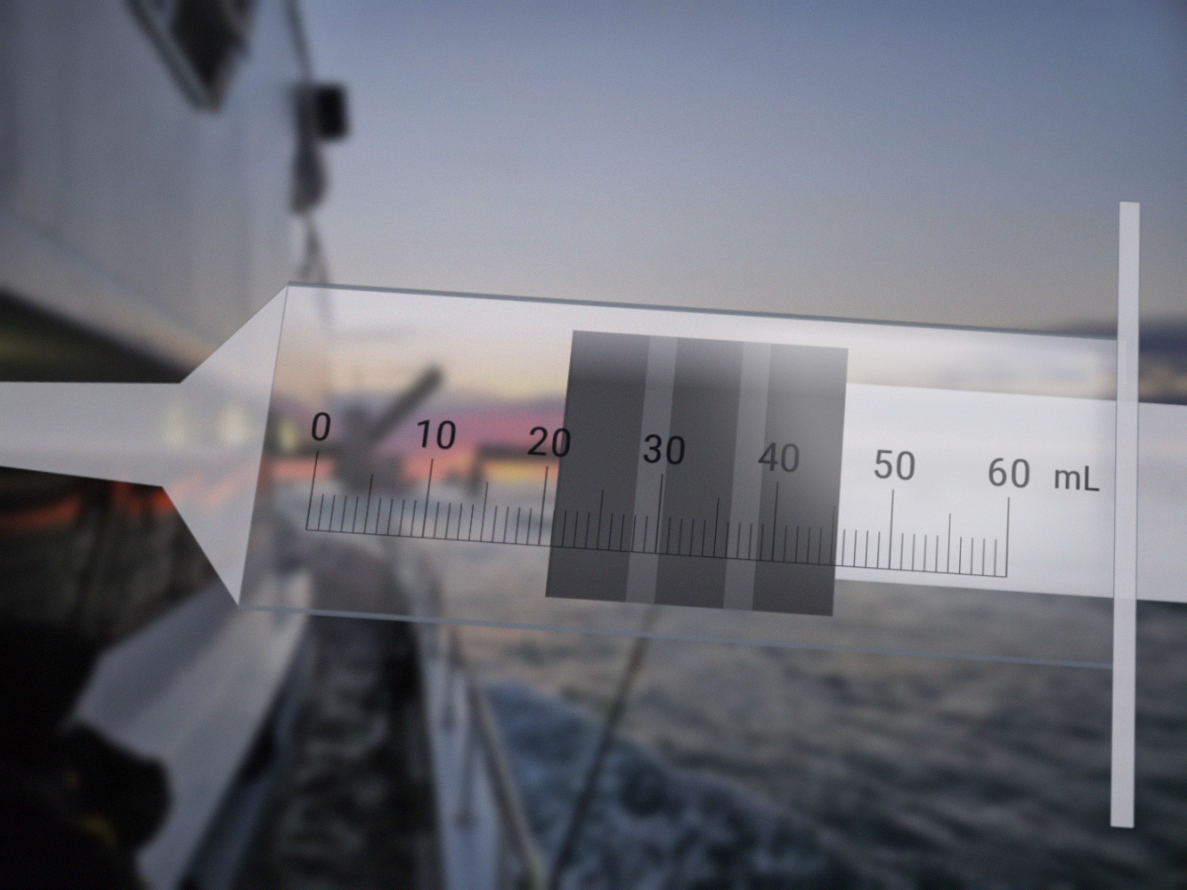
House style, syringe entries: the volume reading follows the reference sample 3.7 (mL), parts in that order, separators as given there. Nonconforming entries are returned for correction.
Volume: 21 (mL)
